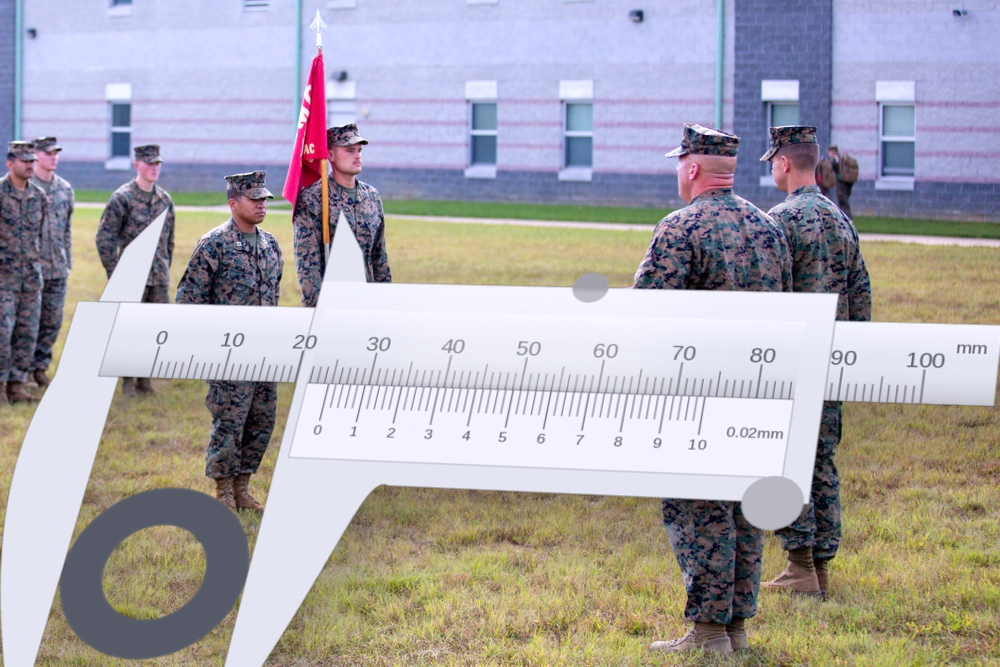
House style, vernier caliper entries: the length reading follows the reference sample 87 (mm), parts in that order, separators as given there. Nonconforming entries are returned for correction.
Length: 24.6 (mm)
